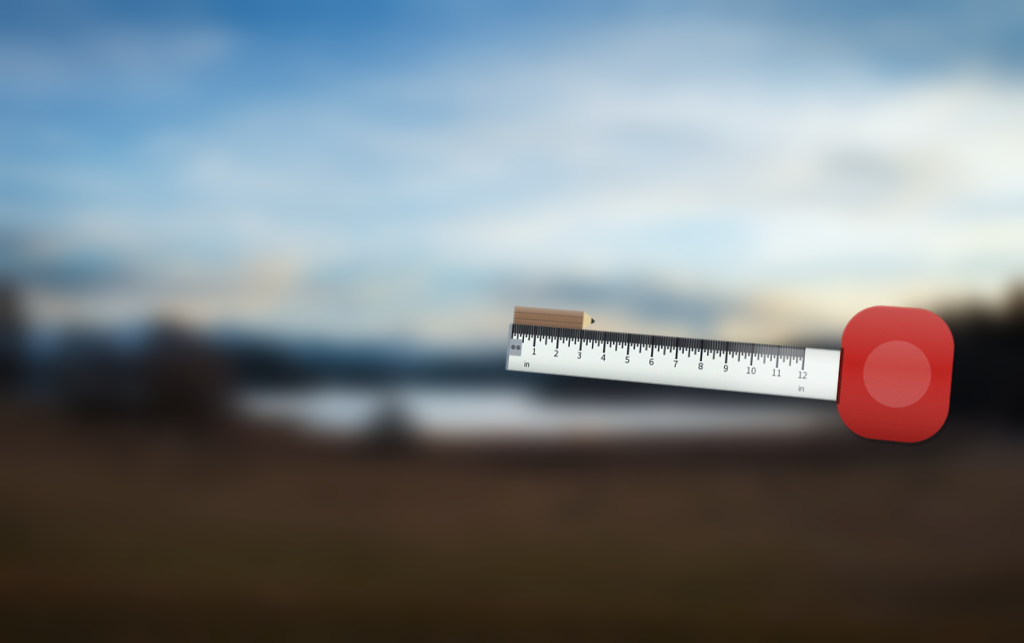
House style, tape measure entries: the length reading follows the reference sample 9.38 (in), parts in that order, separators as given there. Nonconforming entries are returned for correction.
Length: 3.5 (in)
